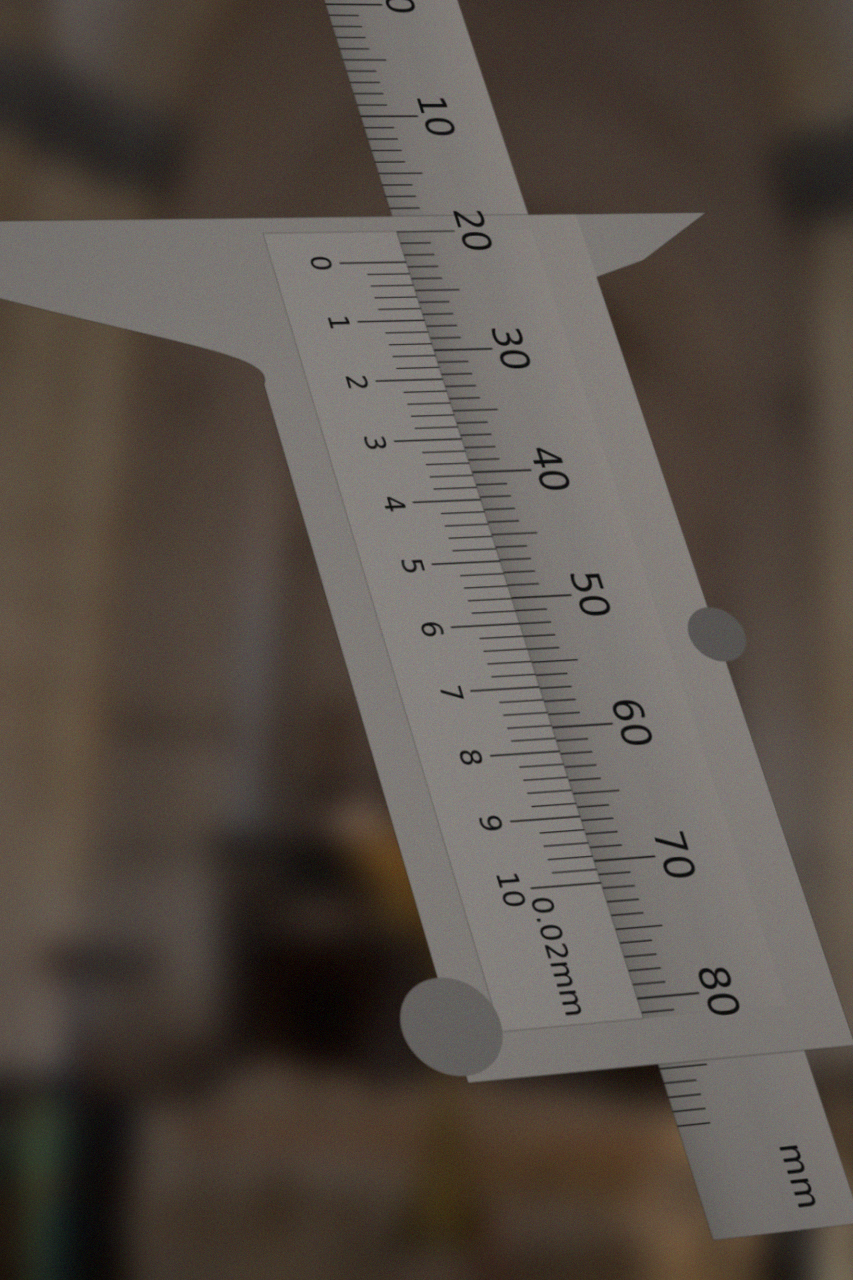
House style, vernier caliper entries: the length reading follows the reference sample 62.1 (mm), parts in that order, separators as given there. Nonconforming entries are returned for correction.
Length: 22.6 (mm)
